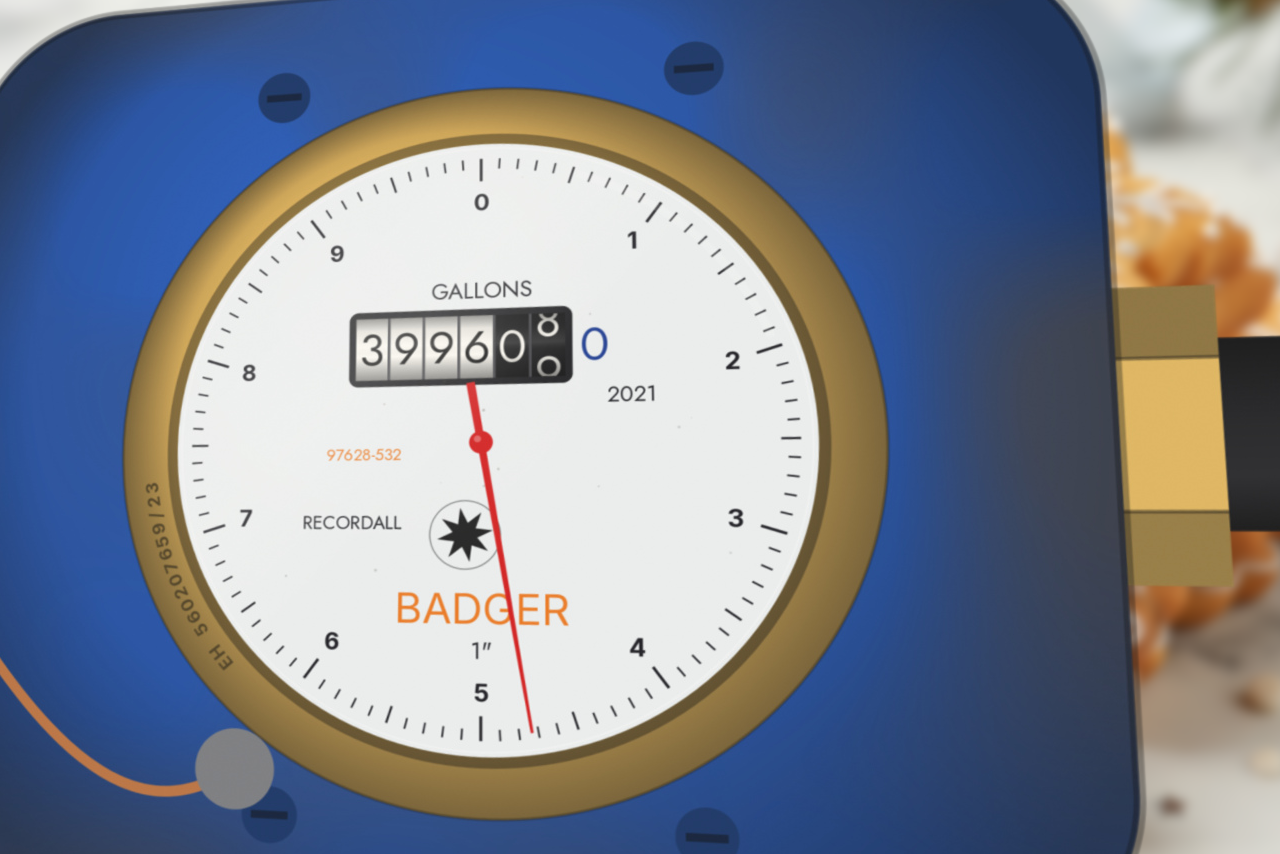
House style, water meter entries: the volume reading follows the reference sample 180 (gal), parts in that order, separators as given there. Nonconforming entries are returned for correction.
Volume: 3996084.7 (gal)
